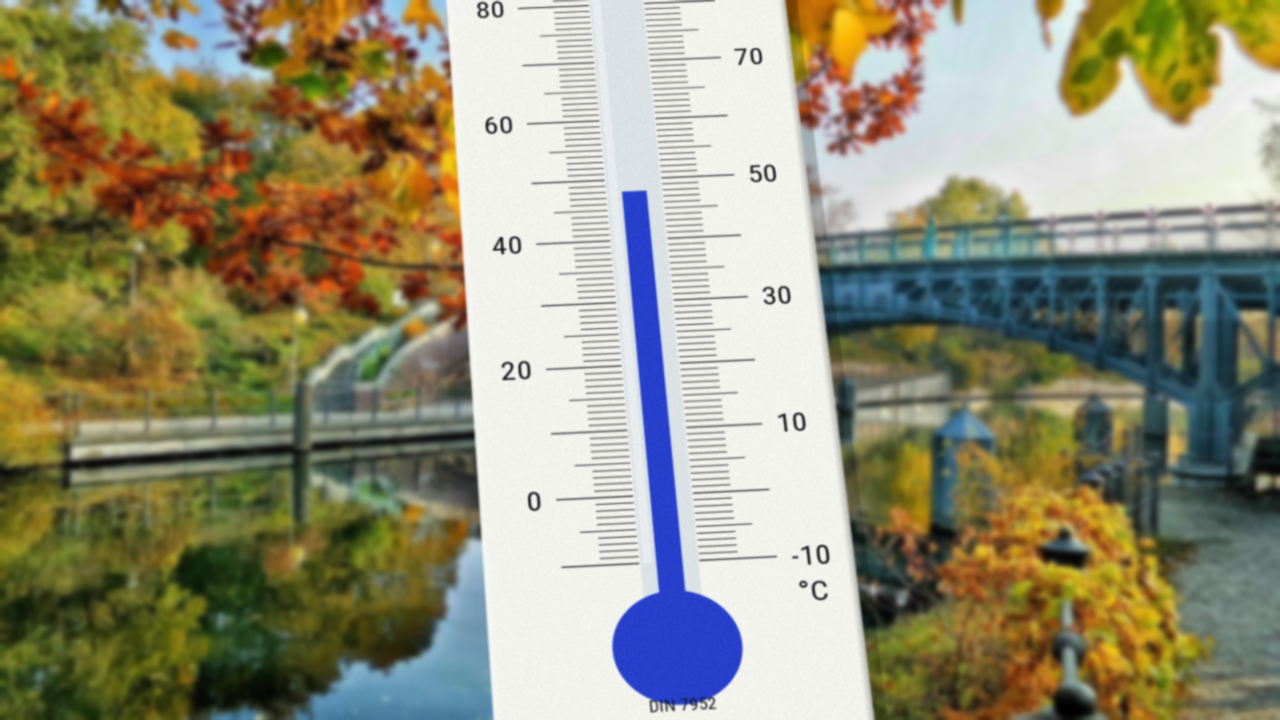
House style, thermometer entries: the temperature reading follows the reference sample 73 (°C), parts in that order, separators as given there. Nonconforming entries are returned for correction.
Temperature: 48 (°C)
